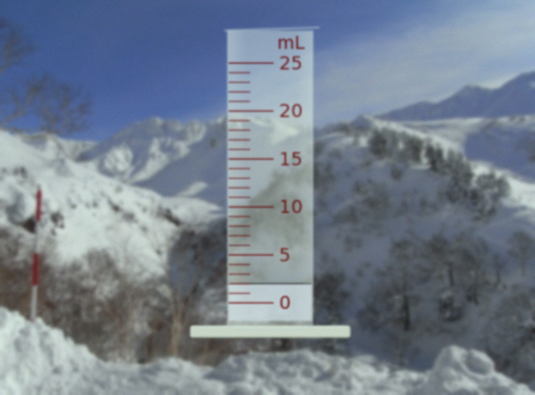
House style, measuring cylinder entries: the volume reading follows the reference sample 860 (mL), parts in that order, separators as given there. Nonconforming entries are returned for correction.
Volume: 2 (mL)
